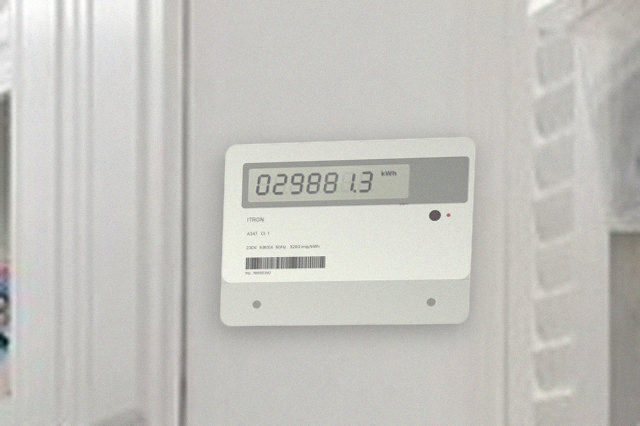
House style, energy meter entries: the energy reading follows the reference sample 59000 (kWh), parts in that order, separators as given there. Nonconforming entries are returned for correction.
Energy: 29881.3 (kWh)
